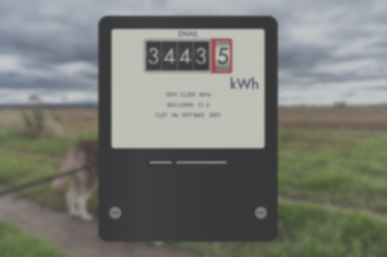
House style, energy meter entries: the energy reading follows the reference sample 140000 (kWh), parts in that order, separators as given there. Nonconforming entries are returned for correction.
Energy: 3443.5 (kWh)
